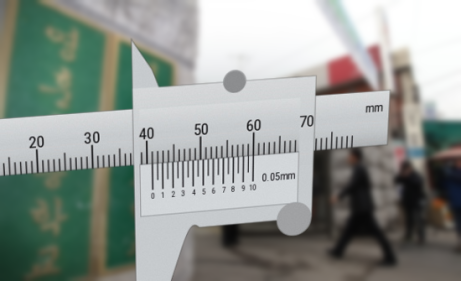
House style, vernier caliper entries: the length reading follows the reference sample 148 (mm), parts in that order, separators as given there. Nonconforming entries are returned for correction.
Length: 41.0 (mm)
